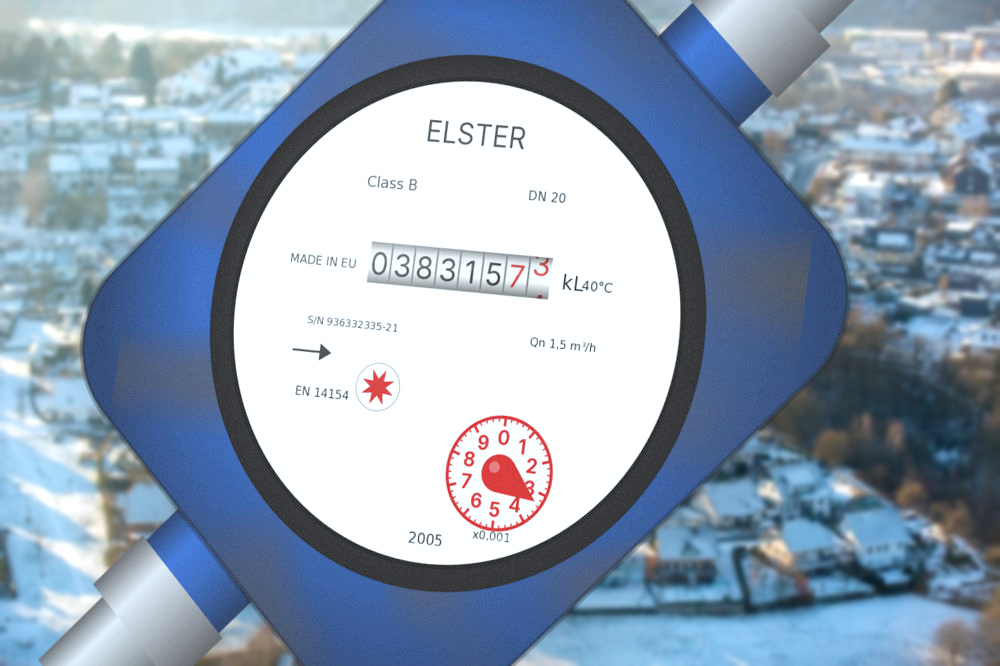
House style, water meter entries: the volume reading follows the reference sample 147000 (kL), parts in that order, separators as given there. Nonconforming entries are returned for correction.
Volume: 38315.733 (kL)
